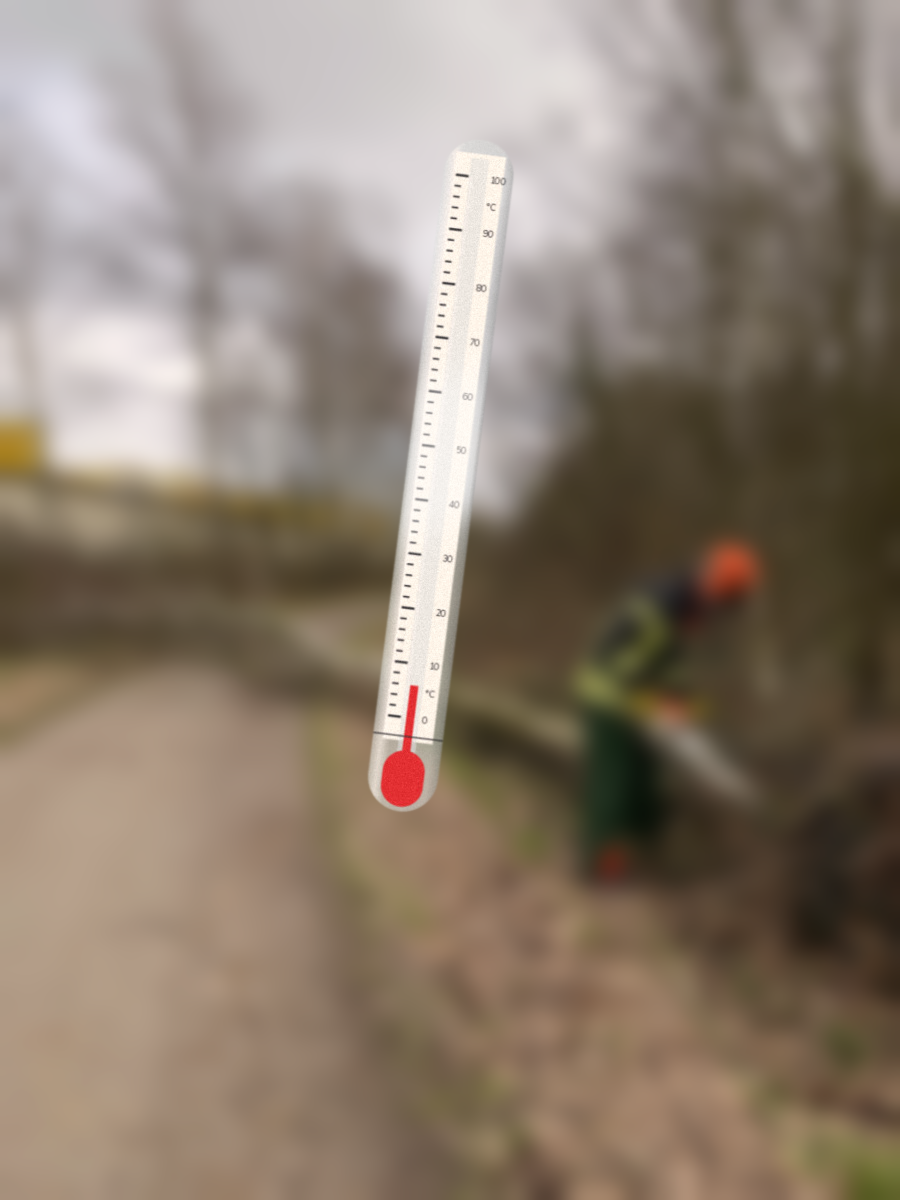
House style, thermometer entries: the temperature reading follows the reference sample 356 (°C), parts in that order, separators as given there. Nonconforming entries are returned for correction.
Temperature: 6 (°C)
